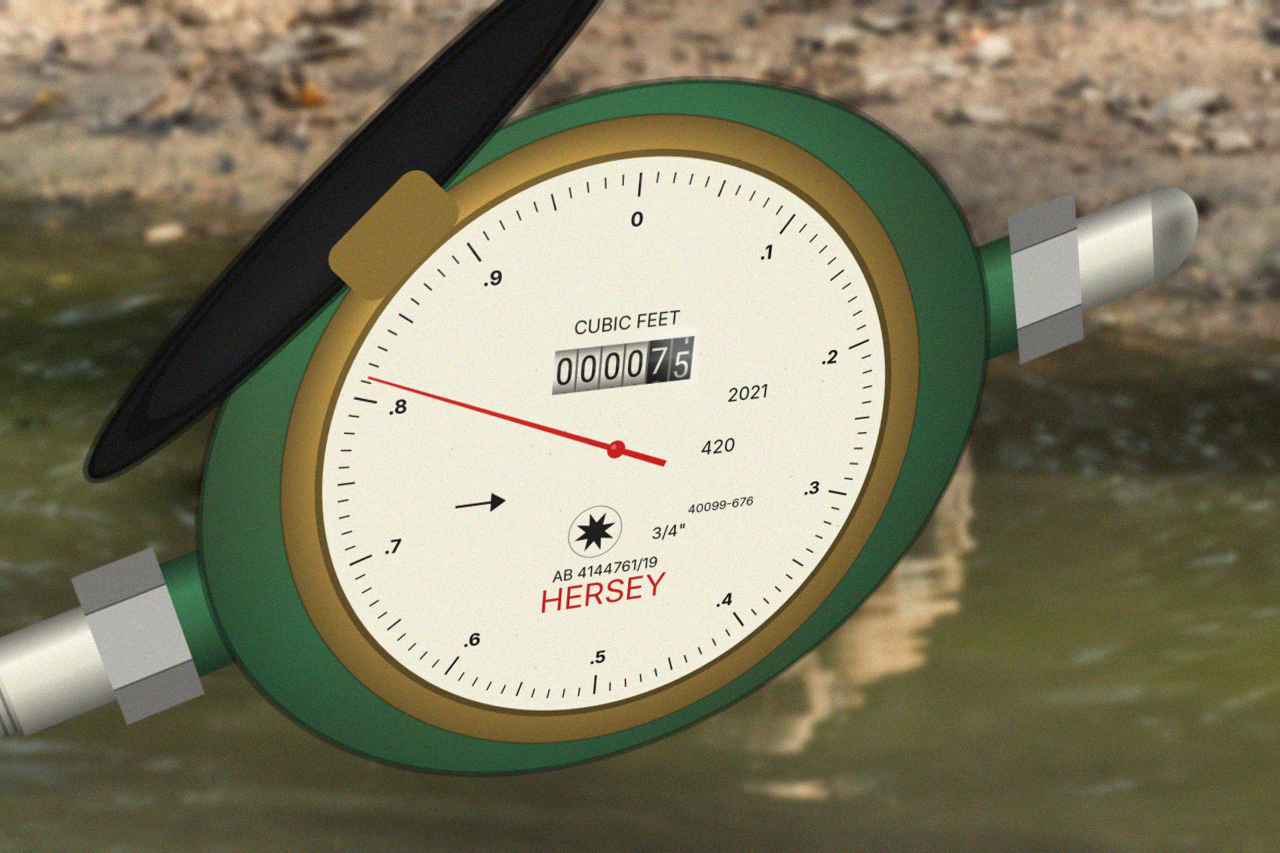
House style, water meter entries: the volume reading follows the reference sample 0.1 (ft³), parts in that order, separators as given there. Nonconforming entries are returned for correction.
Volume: 74.81 (ft³)
